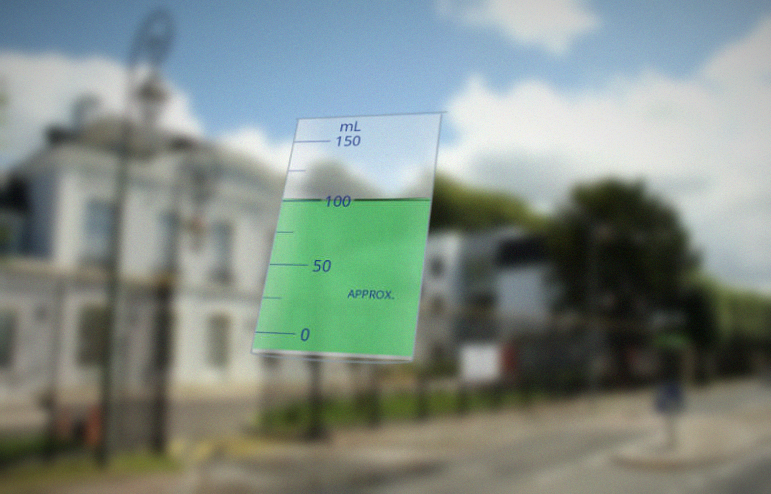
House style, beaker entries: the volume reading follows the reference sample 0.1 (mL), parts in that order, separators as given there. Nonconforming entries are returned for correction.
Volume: 100 (mL)
